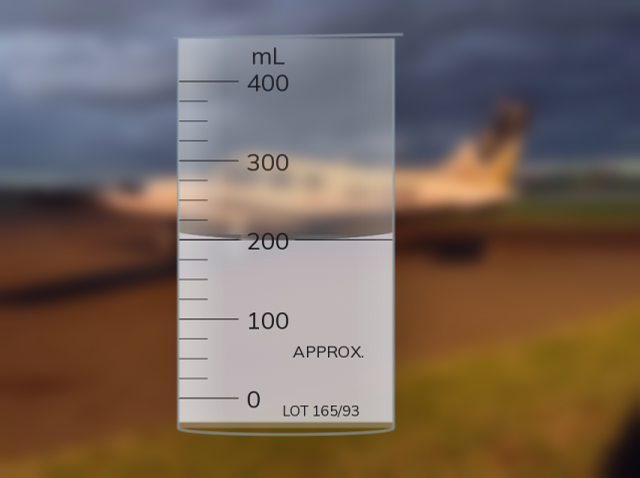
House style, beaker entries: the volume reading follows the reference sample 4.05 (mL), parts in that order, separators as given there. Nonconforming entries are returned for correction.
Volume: 200 (mL)
